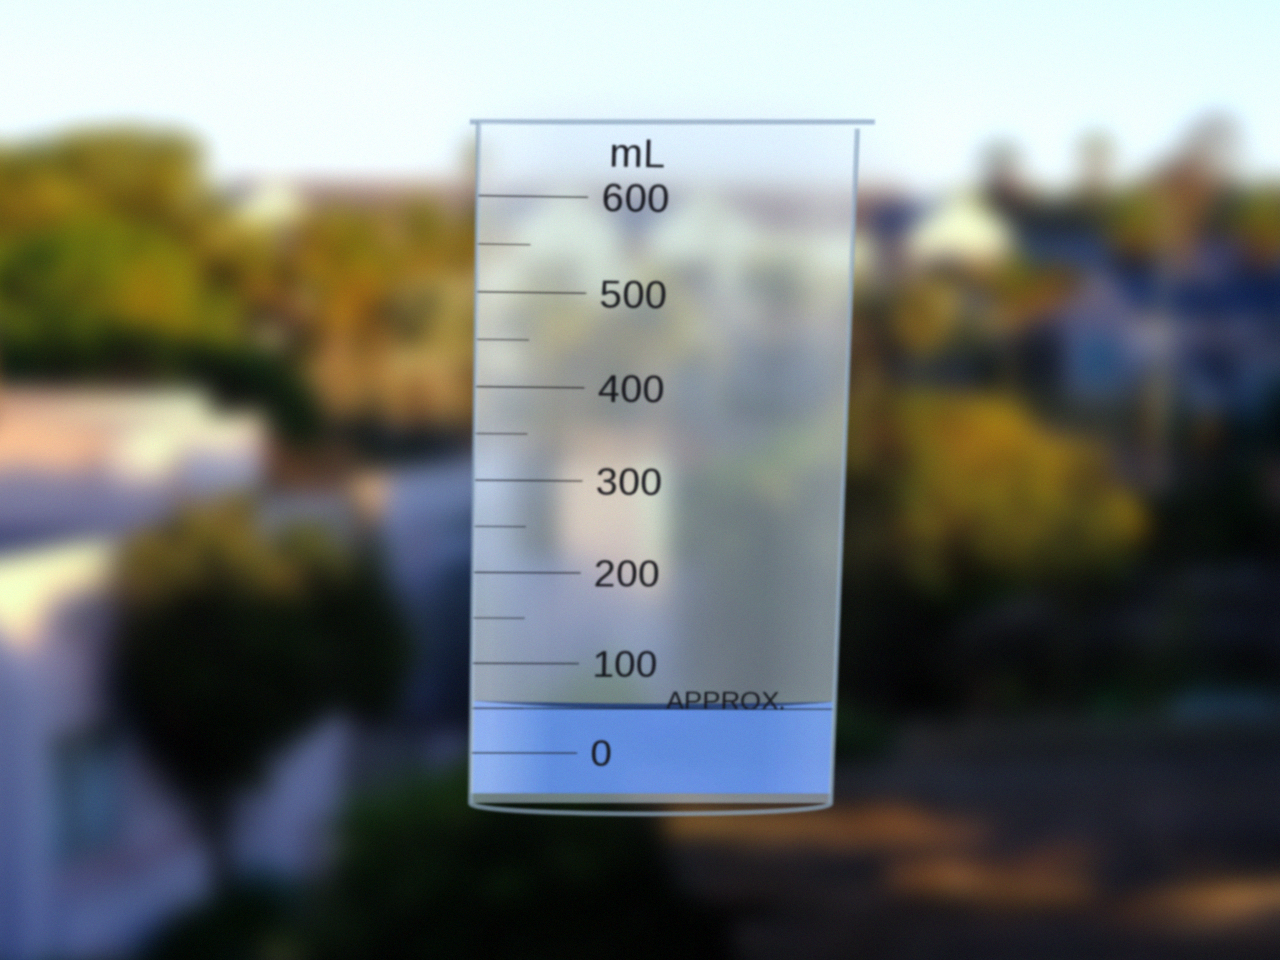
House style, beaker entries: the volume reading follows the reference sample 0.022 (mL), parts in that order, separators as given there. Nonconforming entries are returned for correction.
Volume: 50 (mL)
